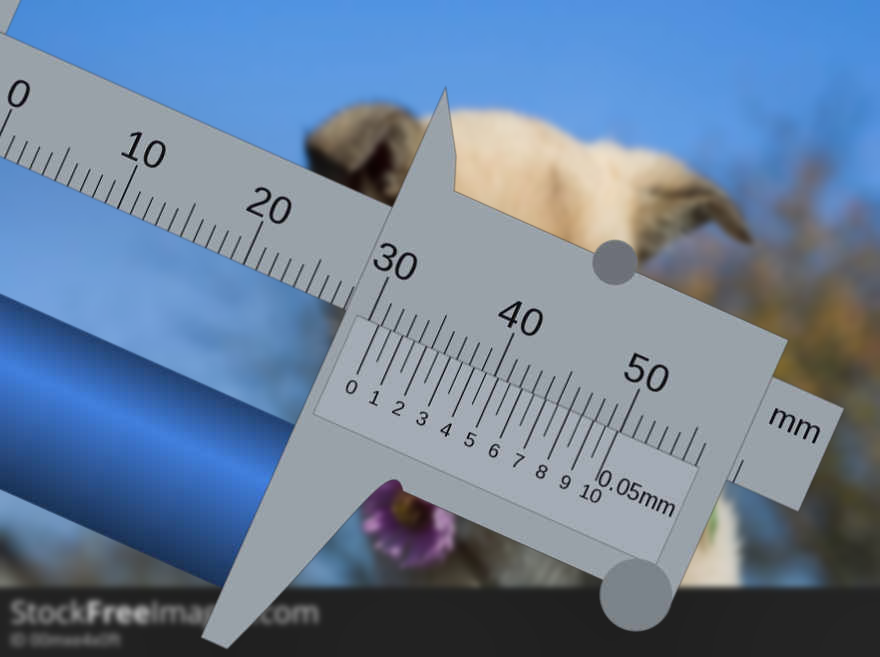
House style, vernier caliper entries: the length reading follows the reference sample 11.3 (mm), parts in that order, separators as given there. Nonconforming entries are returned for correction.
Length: 30.8 (mm)
